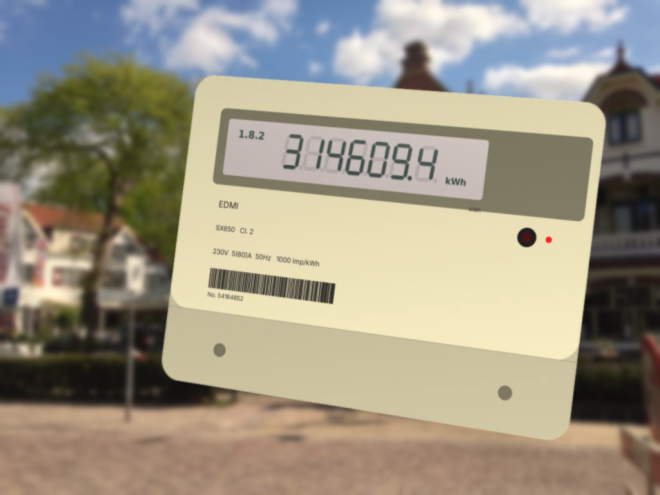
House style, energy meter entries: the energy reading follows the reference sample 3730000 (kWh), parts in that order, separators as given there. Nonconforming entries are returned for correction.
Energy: 314609.4 (kWh)
